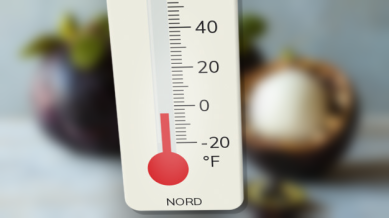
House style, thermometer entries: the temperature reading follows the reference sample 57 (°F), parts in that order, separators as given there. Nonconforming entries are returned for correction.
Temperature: -4 (°F)
